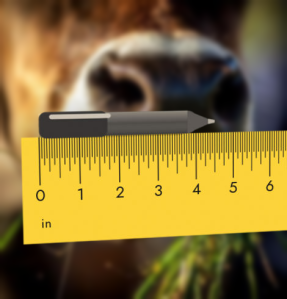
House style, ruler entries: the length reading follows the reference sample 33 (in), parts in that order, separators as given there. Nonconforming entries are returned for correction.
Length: 4.5 (in)
